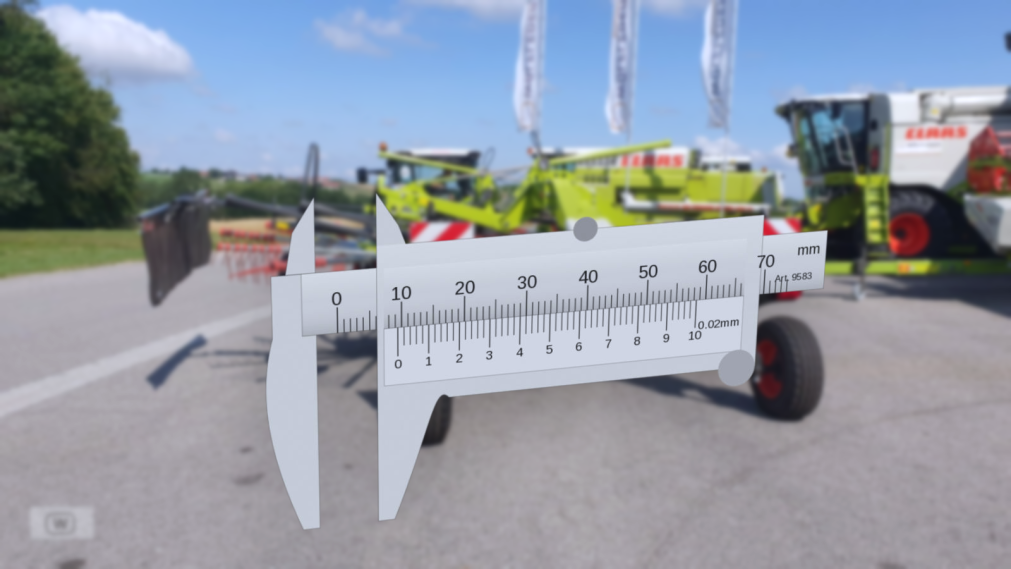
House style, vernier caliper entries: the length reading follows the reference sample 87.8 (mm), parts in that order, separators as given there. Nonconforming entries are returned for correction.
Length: 9.4 (mm)
